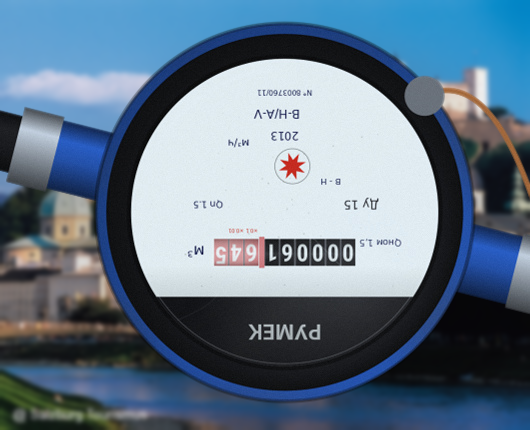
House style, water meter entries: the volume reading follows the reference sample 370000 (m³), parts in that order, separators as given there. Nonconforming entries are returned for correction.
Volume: 61.645 (m³)
